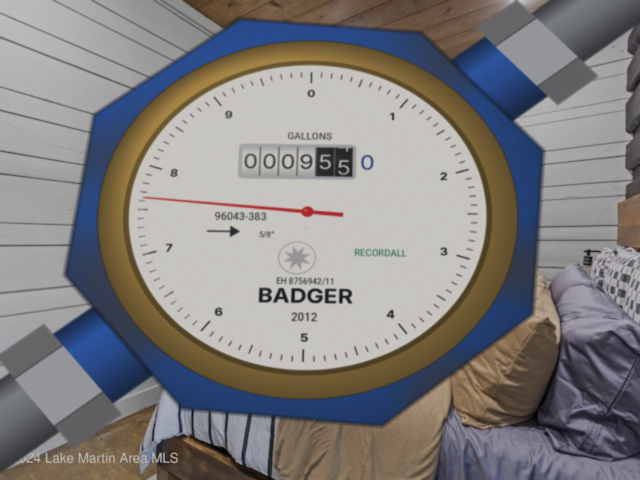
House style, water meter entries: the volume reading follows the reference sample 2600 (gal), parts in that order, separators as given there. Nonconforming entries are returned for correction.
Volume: 9547.6 (gal)
